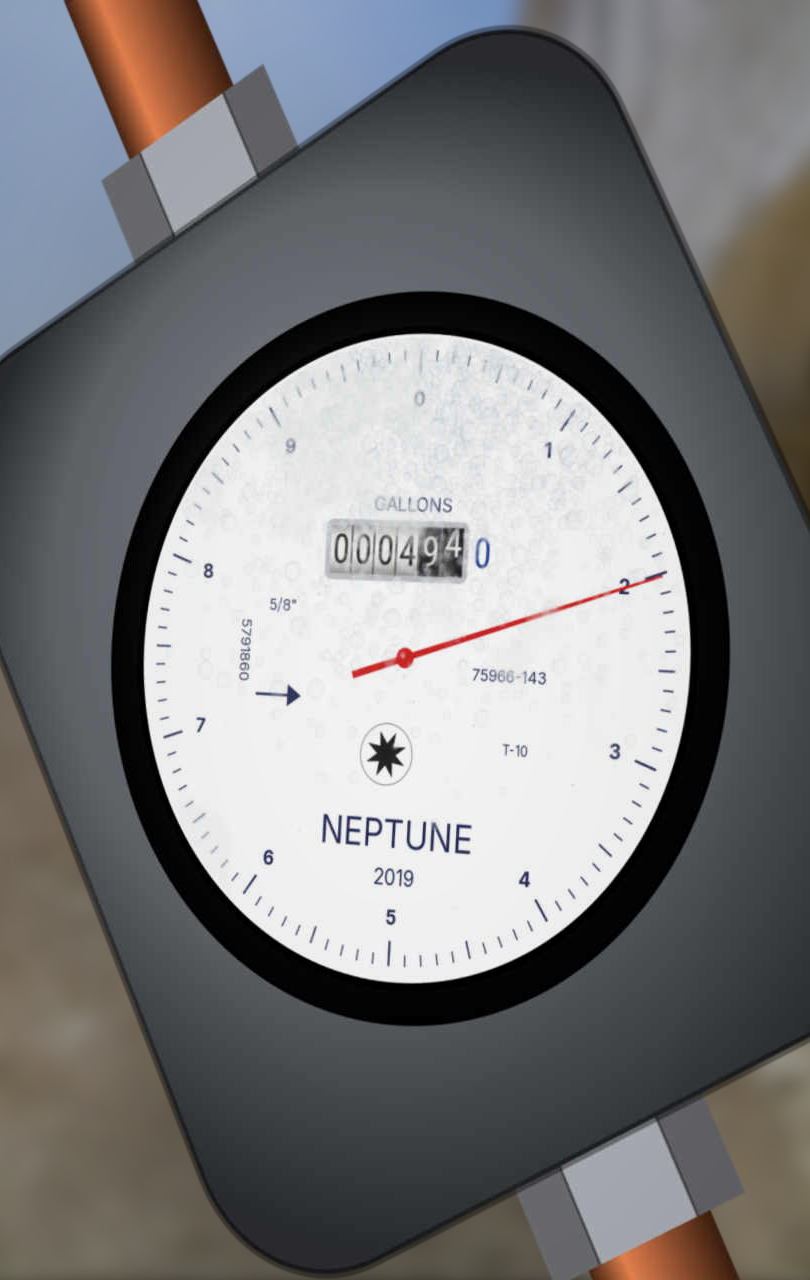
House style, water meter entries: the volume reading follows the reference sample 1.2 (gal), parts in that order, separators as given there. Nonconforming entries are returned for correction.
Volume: 4942.0 (gal)
